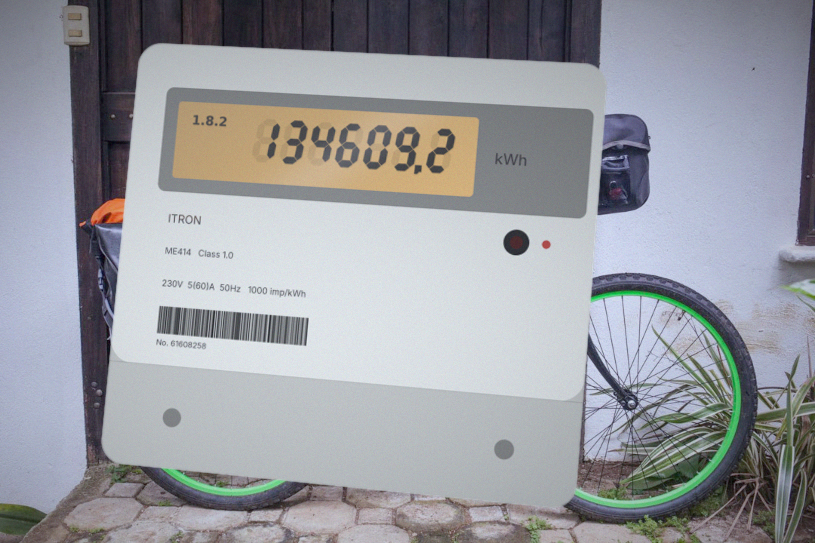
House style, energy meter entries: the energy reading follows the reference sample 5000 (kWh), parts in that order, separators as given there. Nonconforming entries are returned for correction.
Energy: 134609.2 (kWh)
